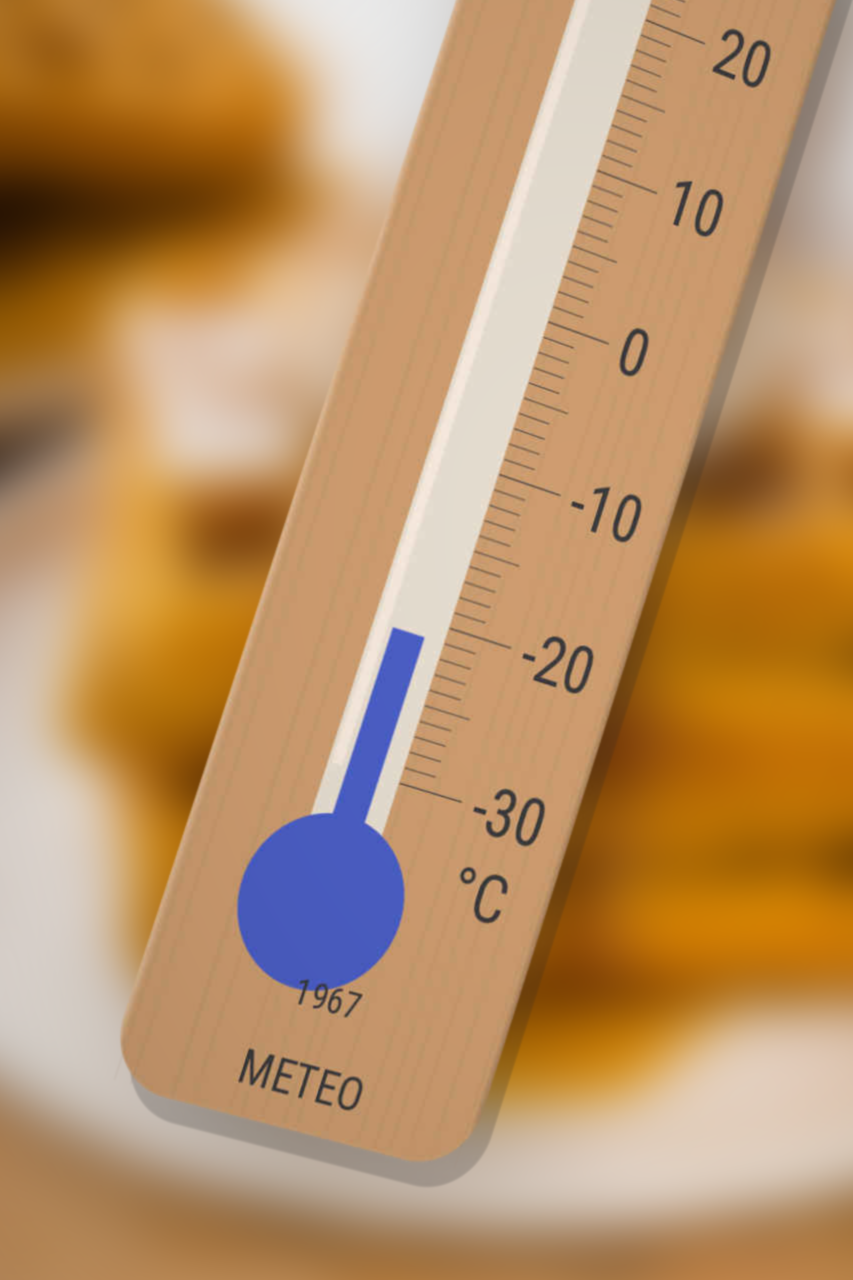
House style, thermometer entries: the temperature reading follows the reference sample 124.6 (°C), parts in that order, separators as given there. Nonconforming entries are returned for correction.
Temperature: -21 (°C)
